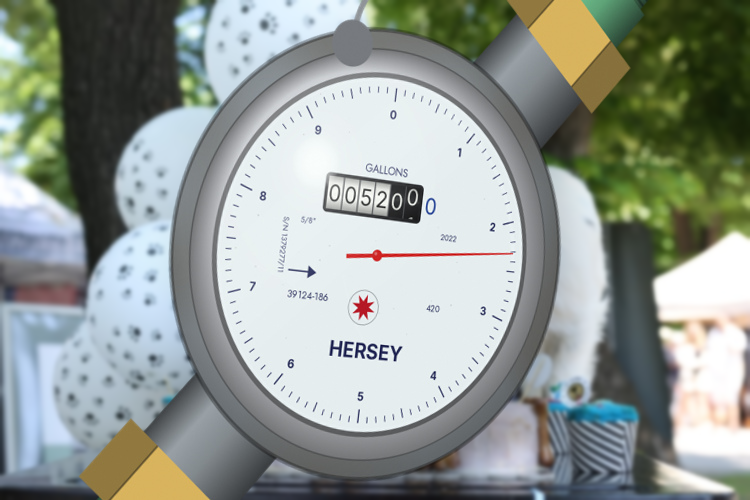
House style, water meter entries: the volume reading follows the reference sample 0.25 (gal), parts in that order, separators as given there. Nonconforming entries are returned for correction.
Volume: 52002.3 (gal)
